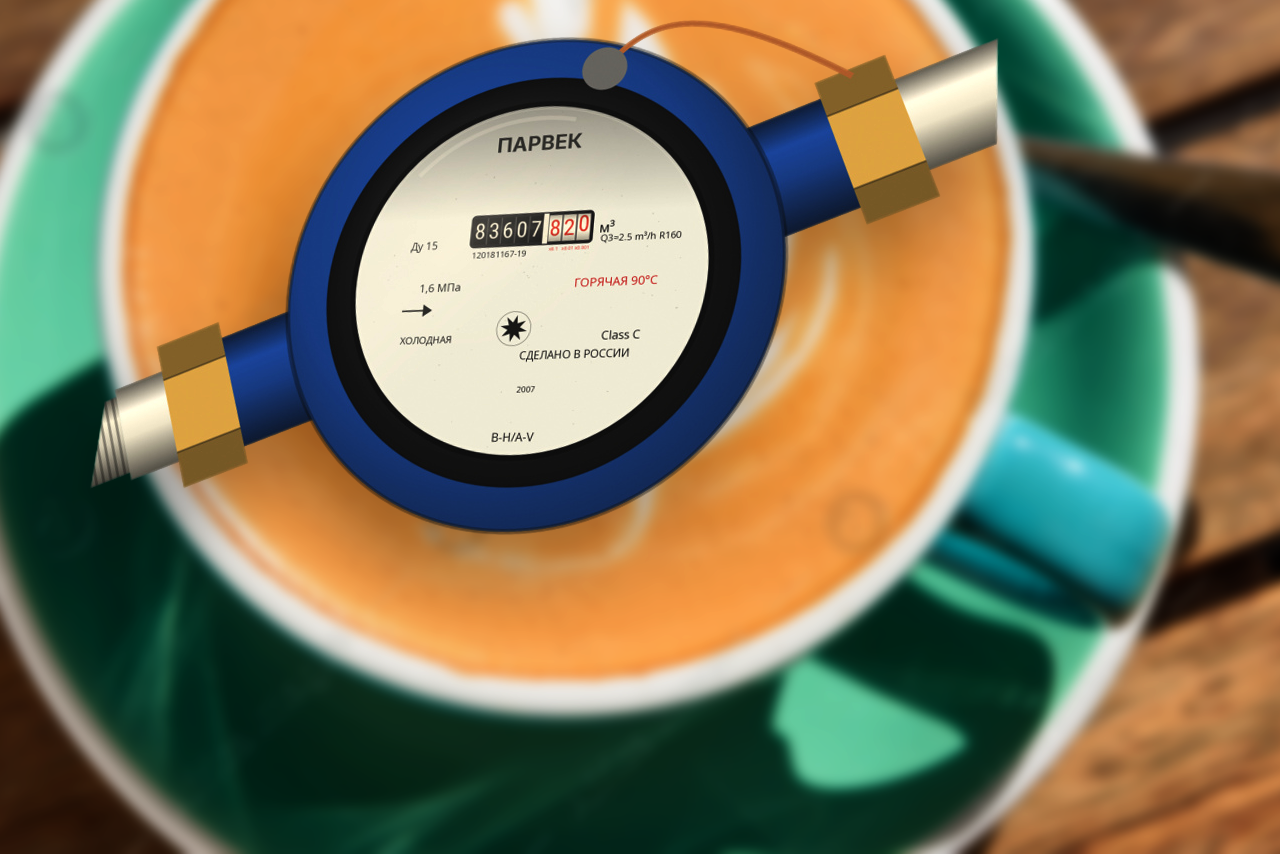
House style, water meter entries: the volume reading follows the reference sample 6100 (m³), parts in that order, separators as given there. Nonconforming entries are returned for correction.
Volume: 83607.820 (m³)
